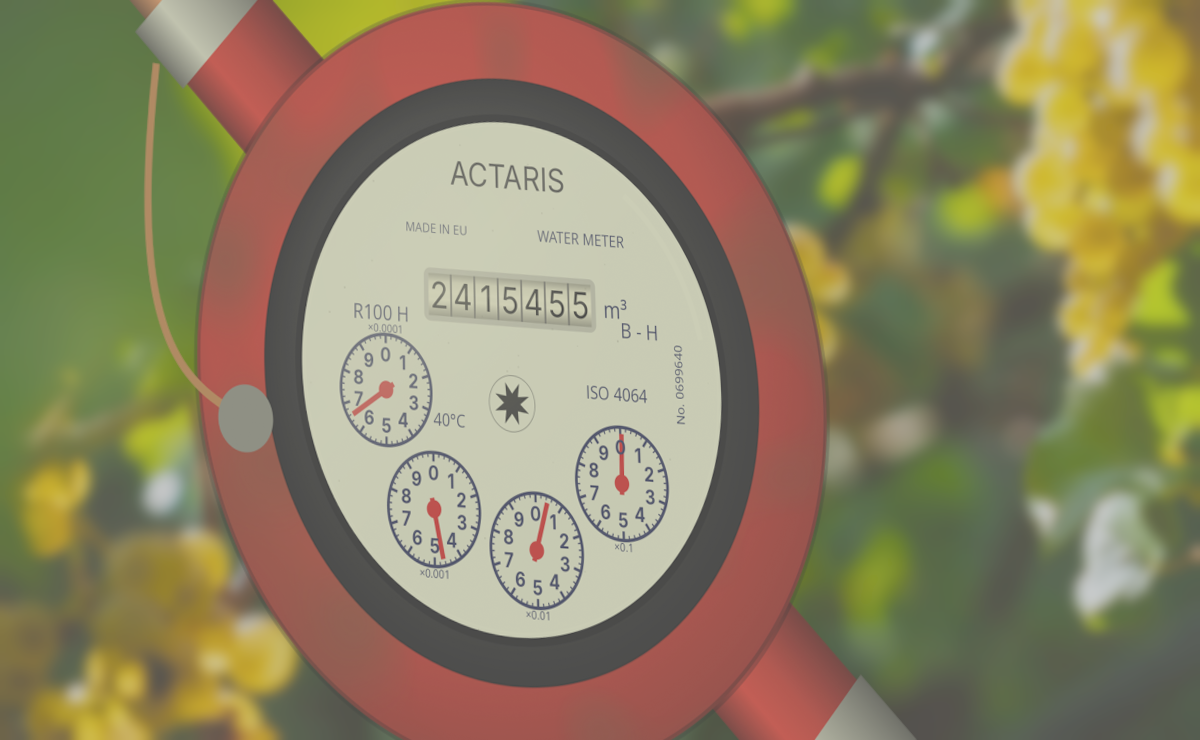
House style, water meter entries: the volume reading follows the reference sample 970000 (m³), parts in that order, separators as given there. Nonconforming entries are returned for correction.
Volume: 2415455.0046 (m³)
